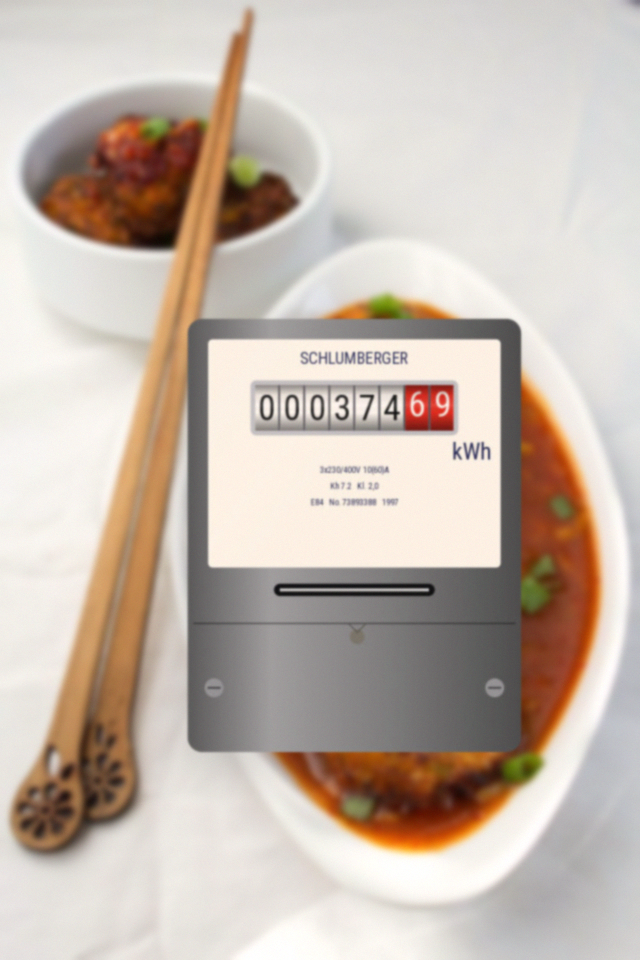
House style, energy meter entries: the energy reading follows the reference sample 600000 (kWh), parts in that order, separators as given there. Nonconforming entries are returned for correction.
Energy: 374.69 (kWh)
